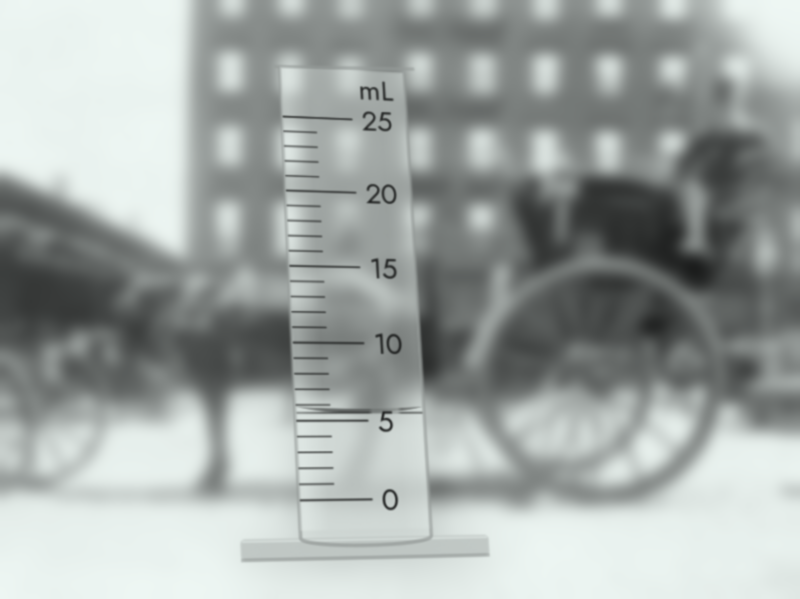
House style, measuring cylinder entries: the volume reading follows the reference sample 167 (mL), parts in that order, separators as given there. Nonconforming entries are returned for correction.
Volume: 5.5 (mL)
